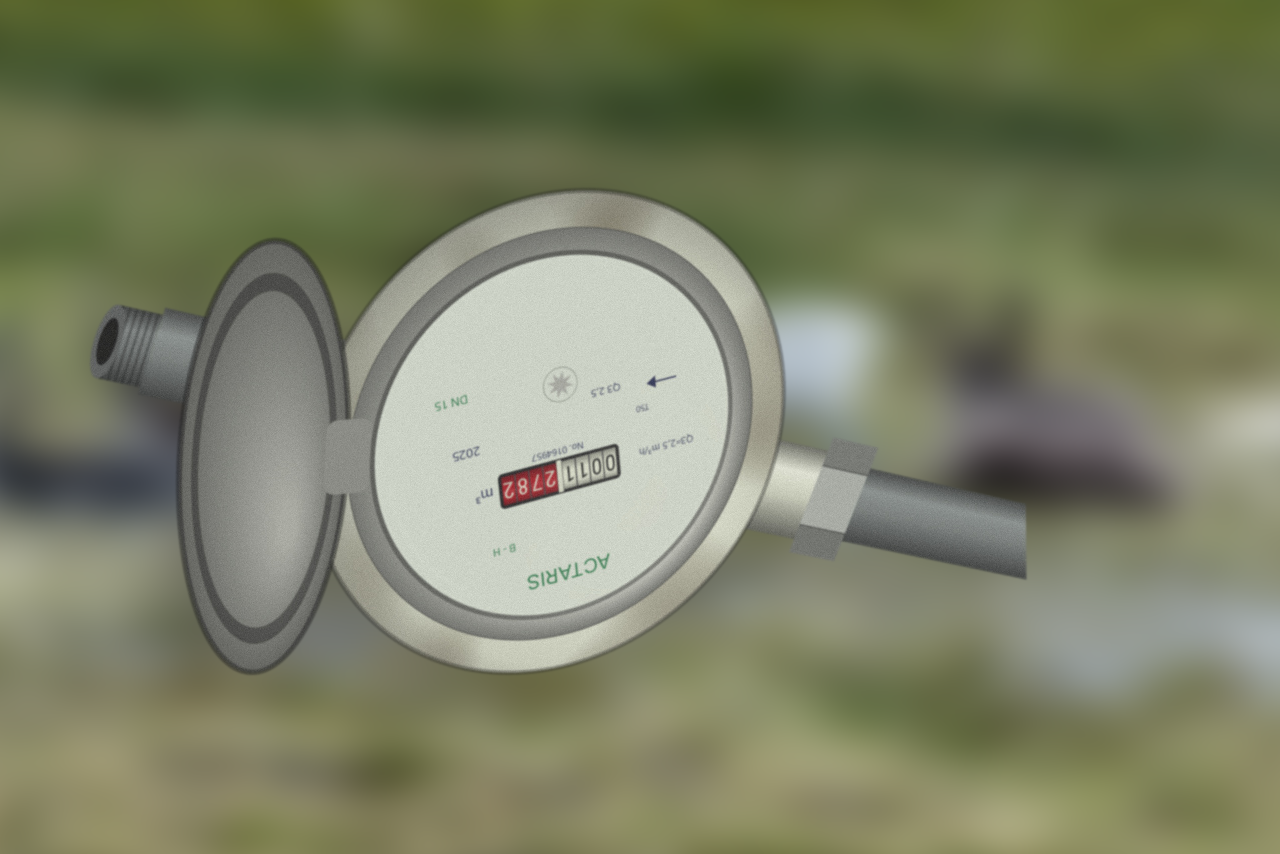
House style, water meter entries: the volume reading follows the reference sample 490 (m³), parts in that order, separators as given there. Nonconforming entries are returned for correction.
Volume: 11.2782 (m³)
